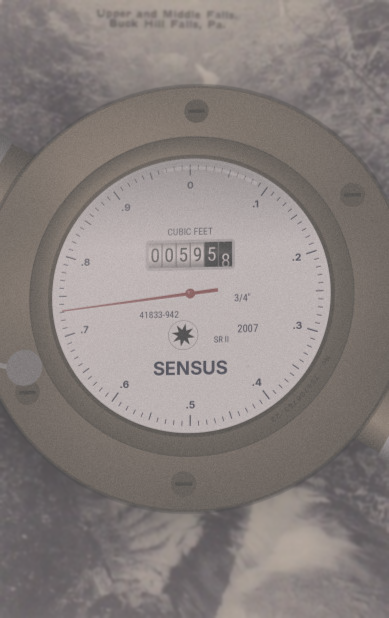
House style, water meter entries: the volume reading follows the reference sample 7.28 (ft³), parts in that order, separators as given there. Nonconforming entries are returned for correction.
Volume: 5957.73 (ft³)
